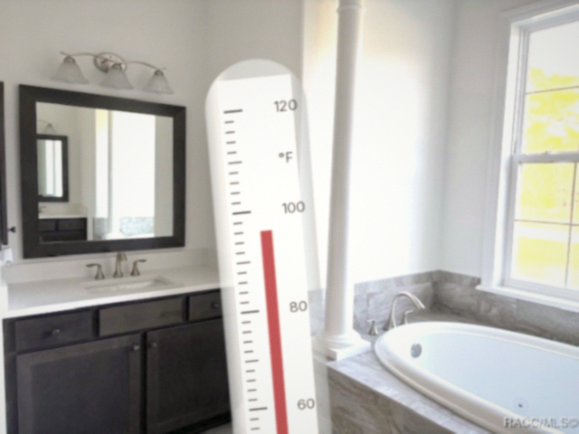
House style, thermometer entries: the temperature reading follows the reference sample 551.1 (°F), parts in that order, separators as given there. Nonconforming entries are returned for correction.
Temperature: 96 (°F)
